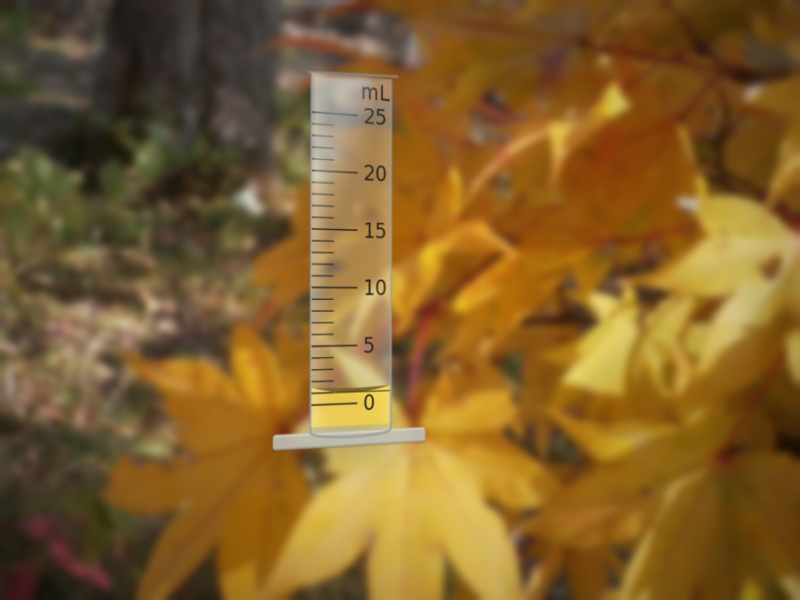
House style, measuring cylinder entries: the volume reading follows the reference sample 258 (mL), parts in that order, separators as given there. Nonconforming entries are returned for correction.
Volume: 1 (mL)
